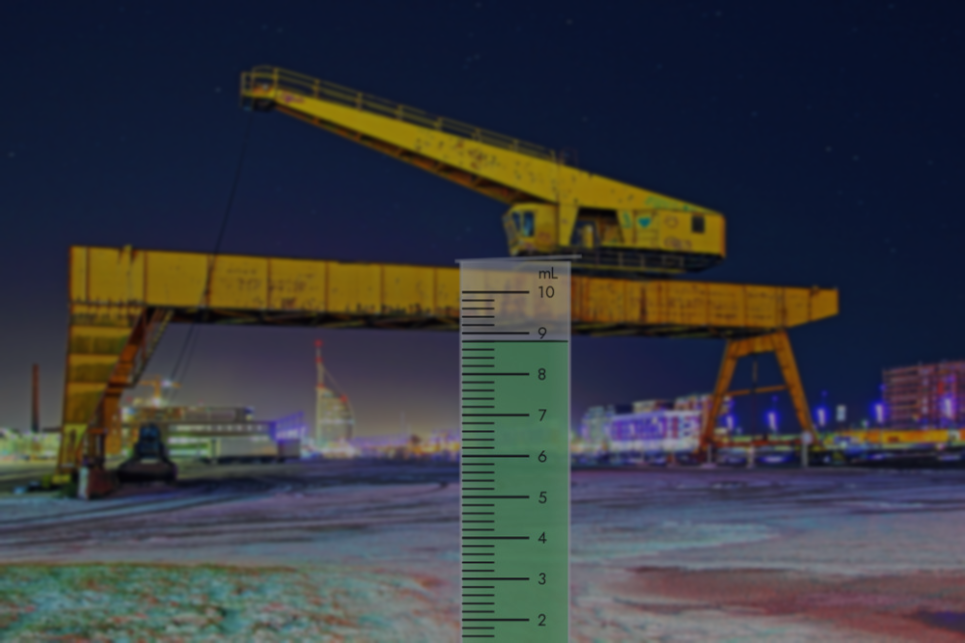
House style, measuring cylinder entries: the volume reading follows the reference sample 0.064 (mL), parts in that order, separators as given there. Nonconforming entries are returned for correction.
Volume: 8.8 (mL)
